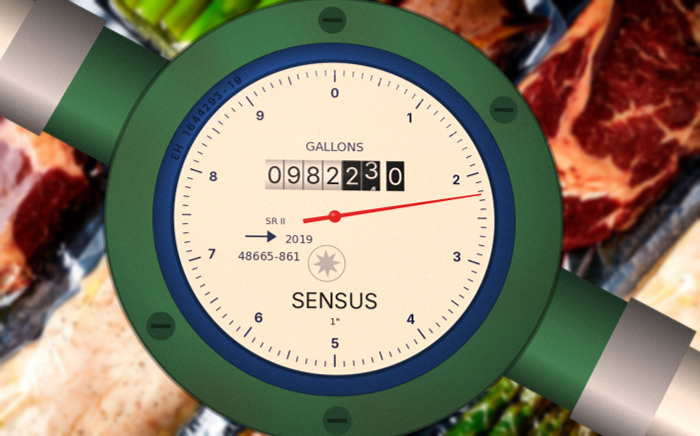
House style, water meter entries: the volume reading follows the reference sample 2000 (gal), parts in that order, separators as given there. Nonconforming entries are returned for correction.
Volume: 982232.2 (gal)
